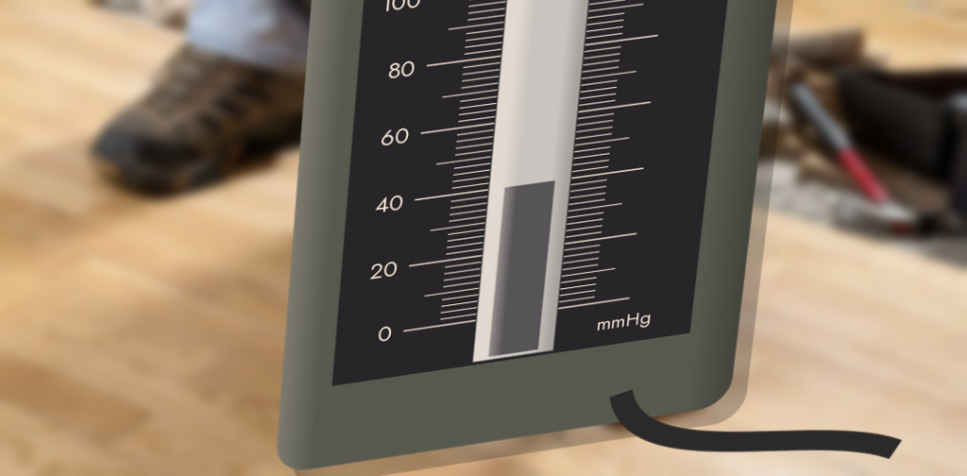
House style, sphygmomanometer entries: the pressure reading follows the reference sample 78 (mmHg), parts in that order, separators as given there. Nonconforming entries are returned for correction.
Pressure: 40 (mmHg)
